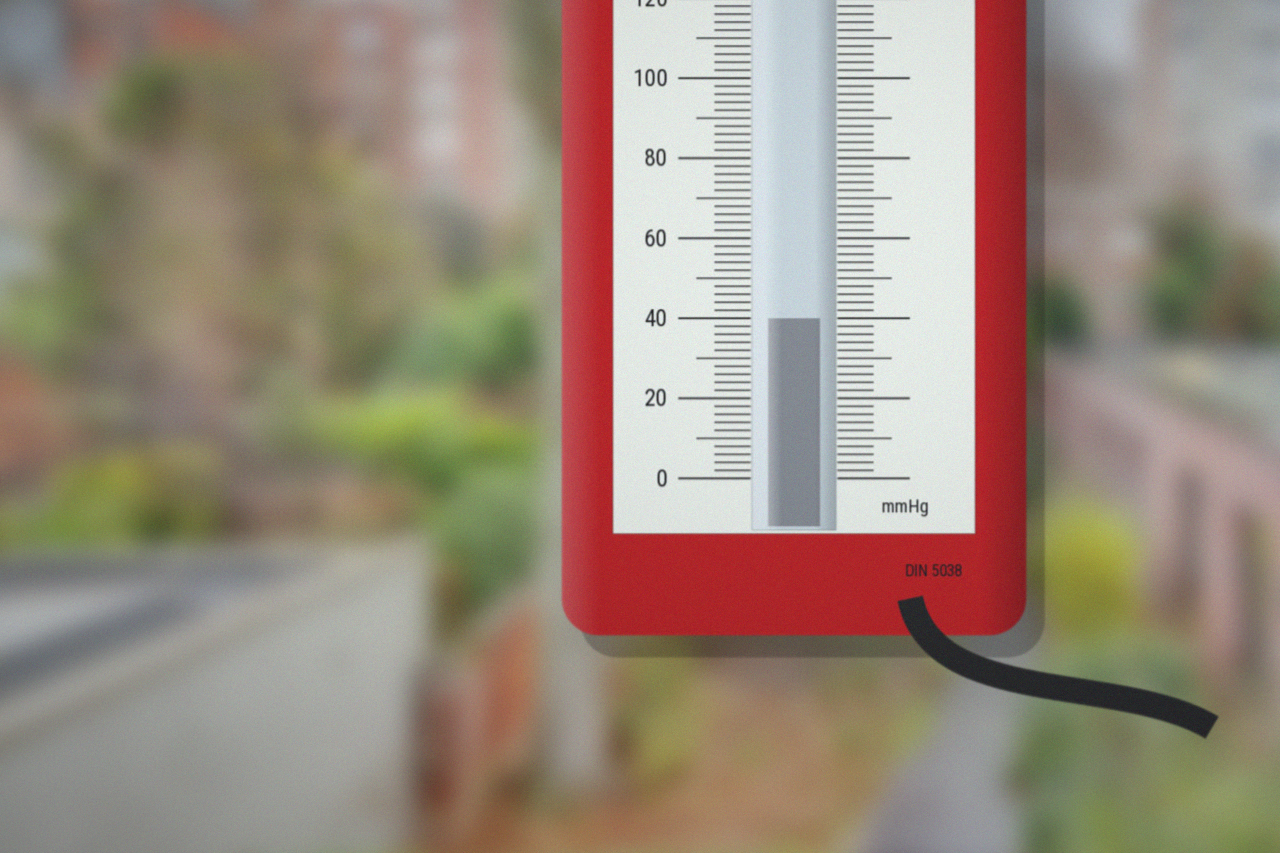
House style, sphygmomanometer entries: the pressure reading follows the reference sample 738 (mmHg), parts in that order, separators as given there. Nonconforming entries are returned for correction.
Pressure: 40 (mmHg)
